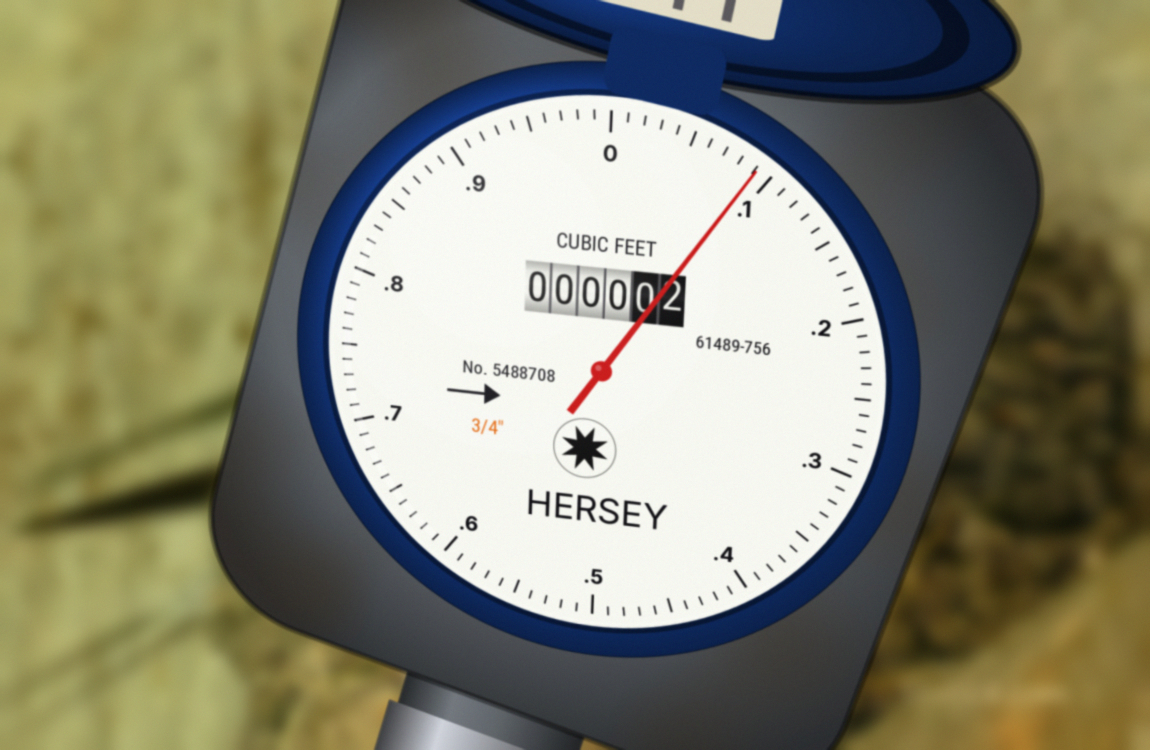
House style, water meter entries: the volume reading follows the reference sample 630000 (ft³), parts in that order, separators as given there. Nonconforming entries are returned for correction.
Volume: 2.09 (ft³)
